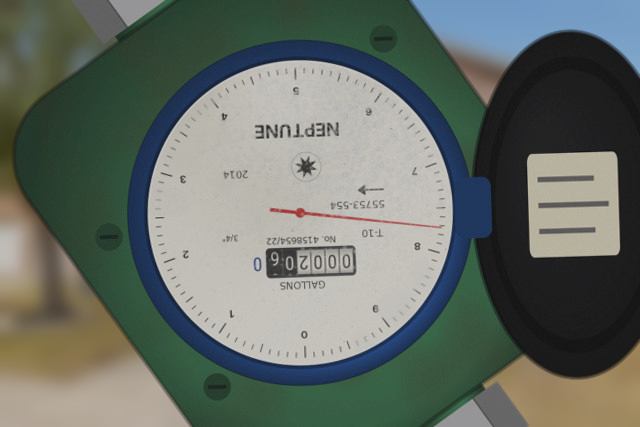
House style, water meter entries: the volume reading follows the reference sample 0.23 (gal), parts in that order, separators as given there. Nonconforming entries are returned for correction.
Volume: 2057.7 (gal)
